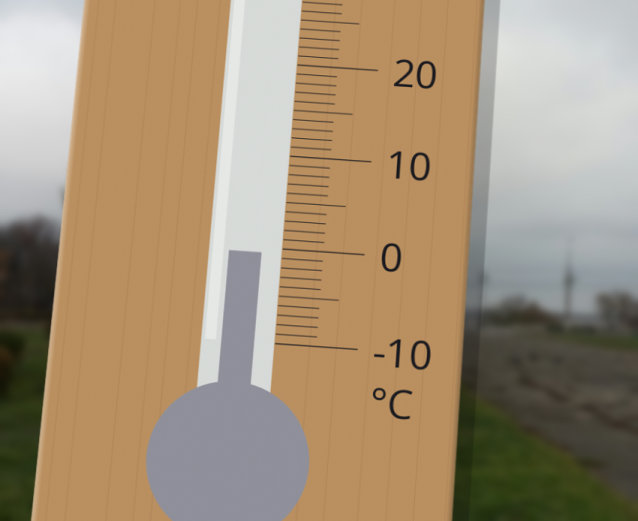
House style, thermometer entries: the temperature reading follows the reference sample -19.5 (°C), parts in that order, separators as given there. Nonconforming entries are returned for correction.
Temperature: -0.5 (°C)
